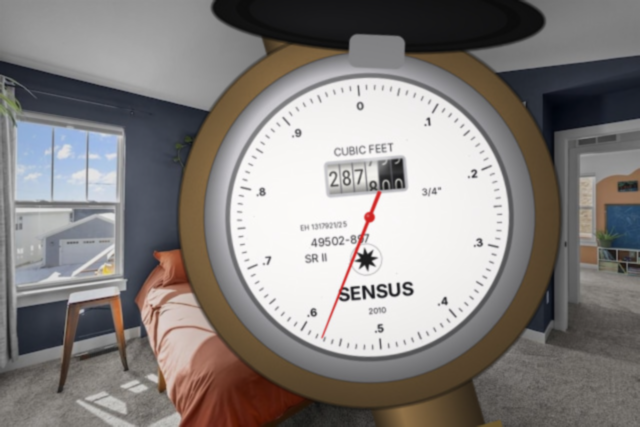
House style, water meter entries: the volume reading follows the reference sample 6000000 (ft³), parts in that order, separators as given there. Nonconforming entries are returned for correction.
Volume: 287799.57 (ft³)
